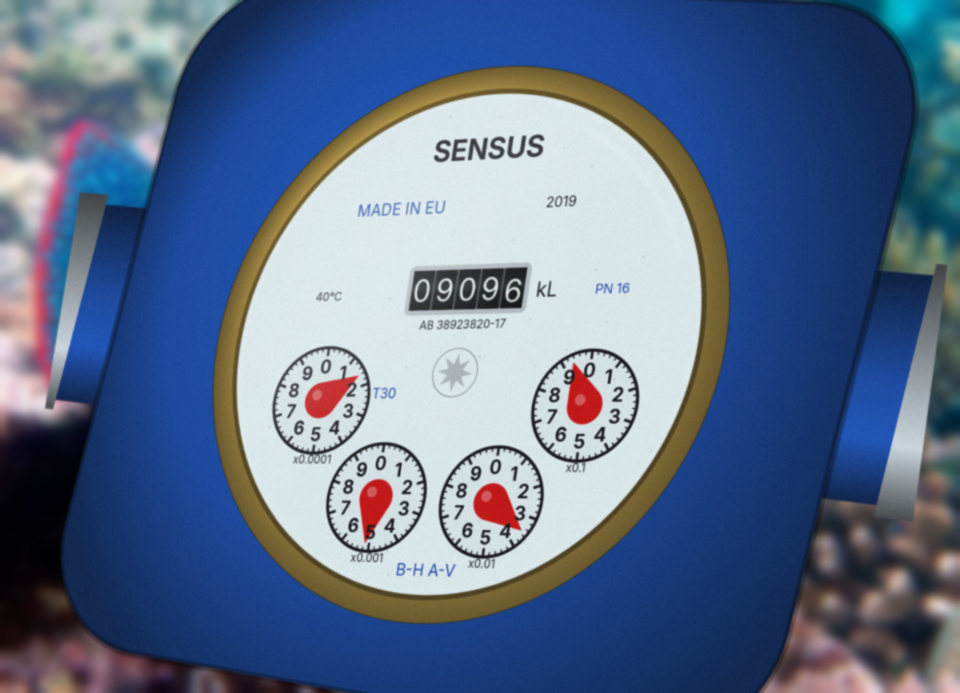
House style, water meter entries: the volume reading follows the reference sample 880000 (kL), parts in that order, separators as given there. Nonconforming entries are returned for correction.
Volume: 9095.9351 (kL)
